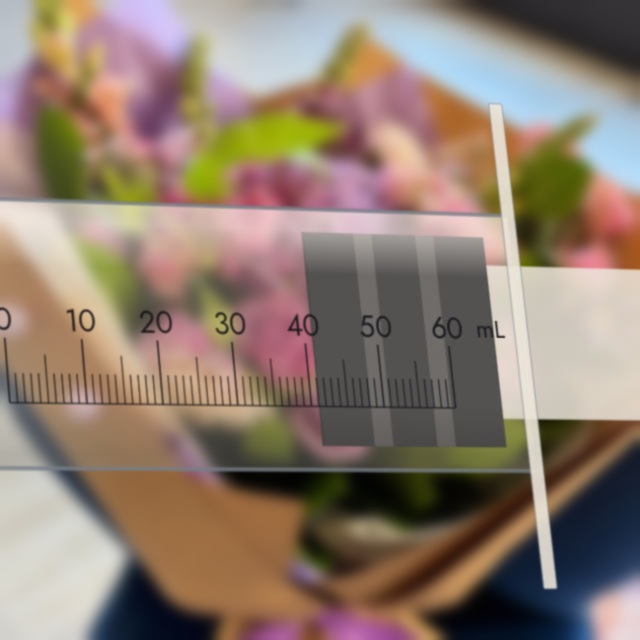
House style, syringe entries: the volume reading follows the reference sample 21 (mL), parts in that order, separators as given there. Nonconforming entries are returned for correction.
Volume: 41 (mL)
